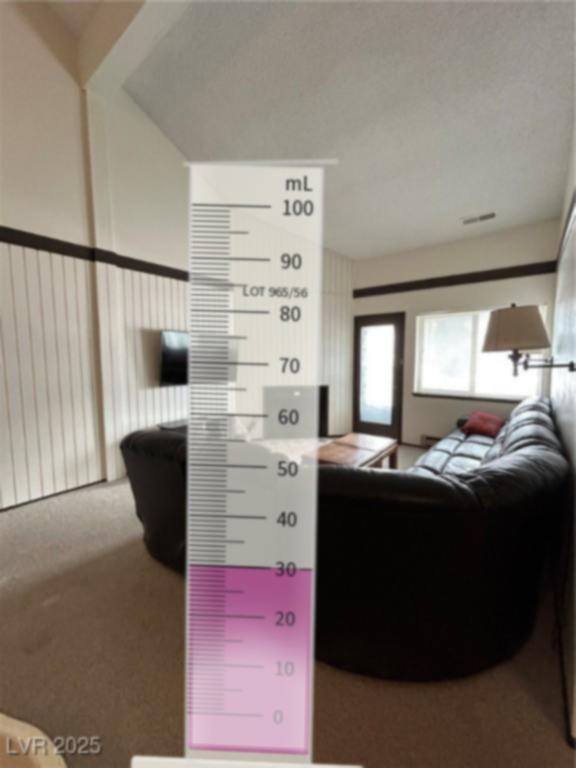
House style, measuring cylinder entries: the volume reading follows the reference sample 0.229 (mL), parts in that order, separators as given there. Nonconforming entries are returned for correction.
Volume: 30 (mL)
